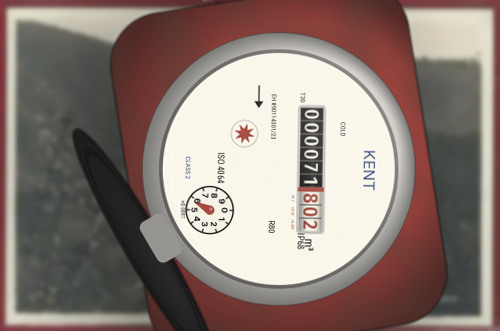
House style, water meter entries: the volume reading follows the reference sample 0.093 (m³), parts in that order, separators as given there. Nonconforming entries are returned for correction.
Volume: 71.8025 (m³)
